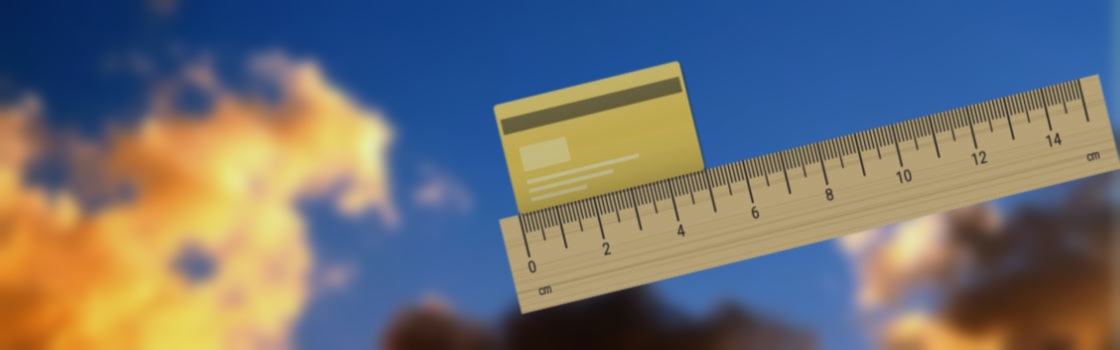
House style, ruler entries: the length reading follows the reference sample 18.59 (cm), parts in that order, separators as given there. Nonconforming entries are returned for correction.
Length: 5 (cm)
